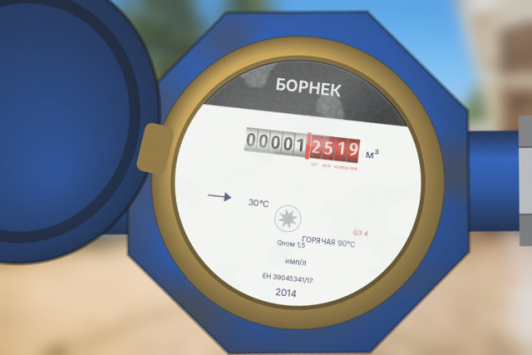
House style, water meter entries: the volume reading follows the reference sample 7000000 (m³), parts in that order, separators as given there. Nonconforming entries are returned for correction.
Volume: 1.2519 (m³)
